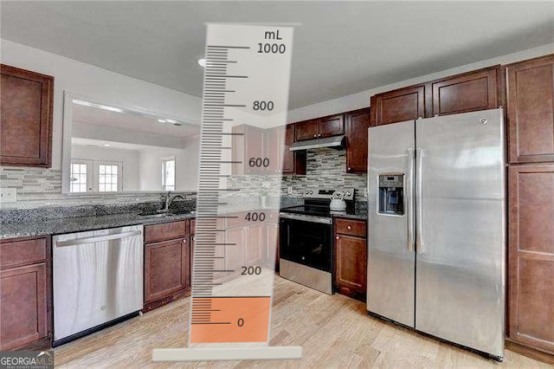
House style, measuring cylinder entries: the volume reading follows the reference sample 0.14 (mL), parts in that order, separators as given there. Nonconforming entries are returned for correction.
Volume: 100 (mL)
